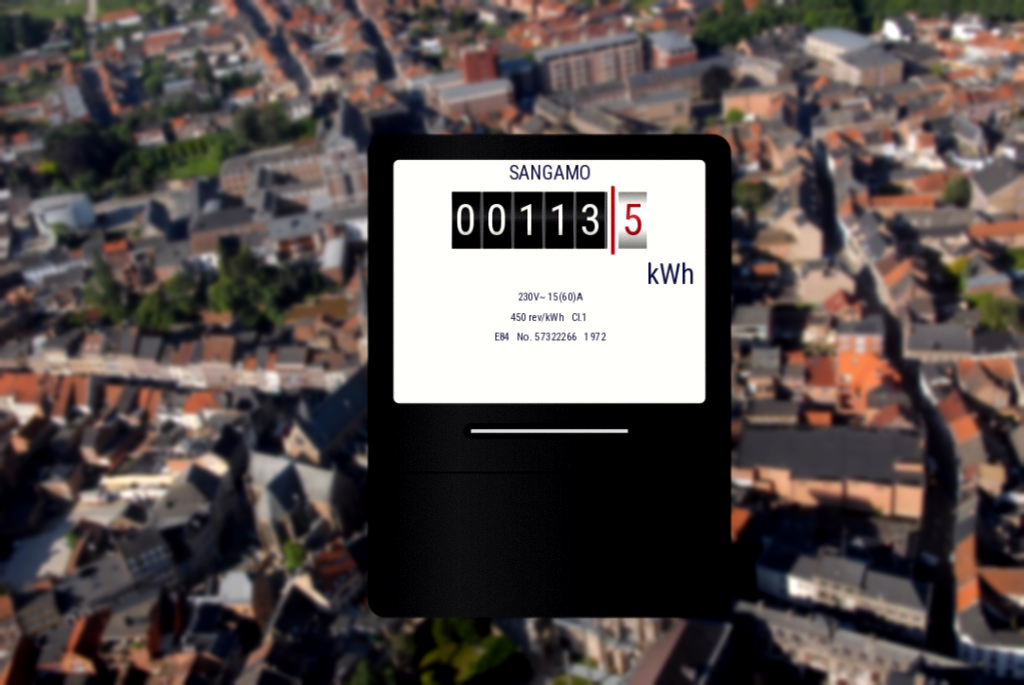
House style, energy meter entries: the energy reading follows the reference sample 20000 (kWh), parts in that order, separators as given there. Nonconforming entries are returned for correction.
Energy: 113.5 (kWh)
